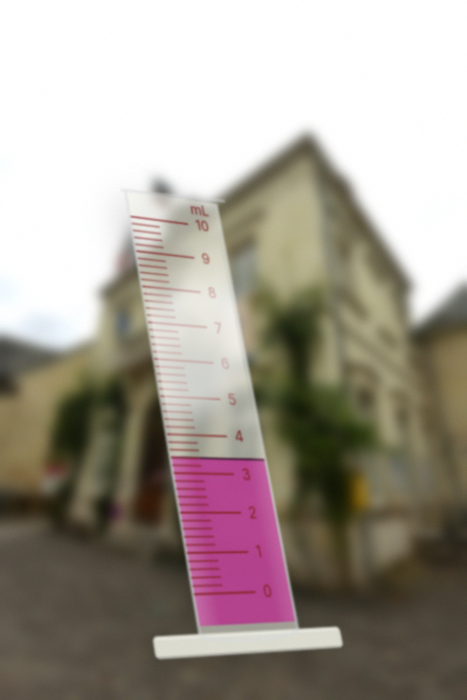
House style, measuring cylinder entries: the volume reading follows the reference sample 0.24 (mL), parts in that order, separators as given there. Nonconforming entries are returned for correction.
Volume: 3.4 (mL)
